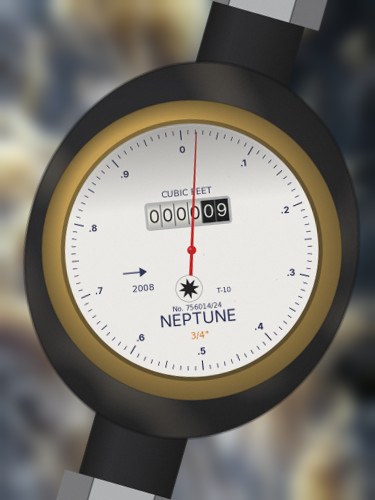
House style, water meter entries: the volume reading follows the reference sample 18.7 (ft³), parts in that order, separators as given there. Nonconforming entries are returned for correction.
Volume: 9.02 (ft³)
